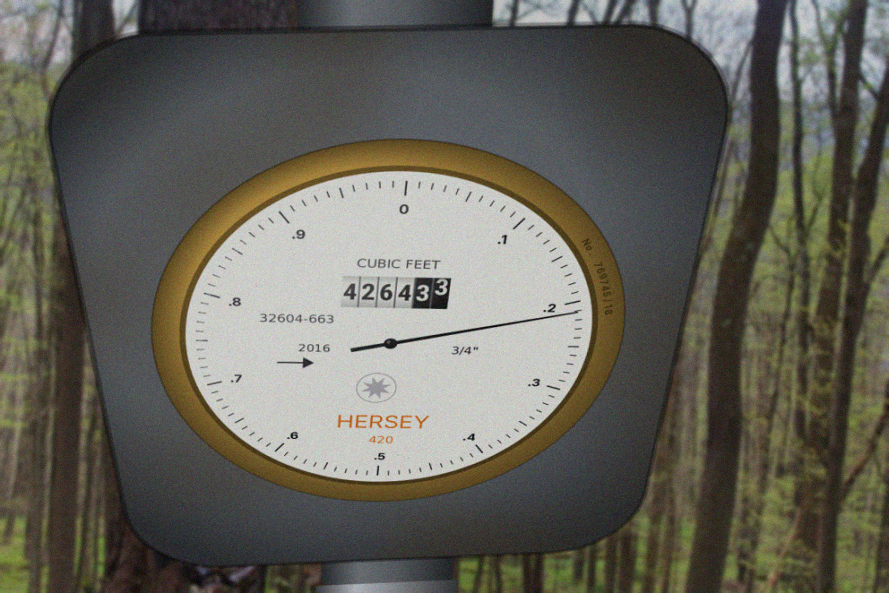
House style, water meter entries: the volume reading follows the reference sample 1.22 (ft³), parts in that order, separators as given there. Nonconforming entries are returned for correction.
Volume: 426433.21 (ft³)
